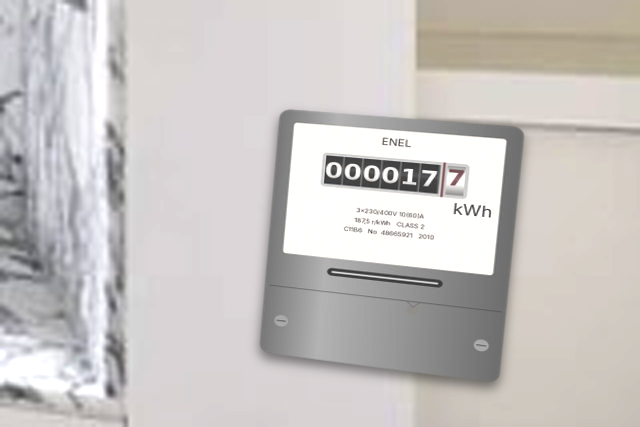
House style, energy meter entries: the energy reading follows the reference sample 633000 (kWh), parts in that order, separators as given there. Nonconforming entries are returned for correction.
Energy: 17.7 (kWh)
